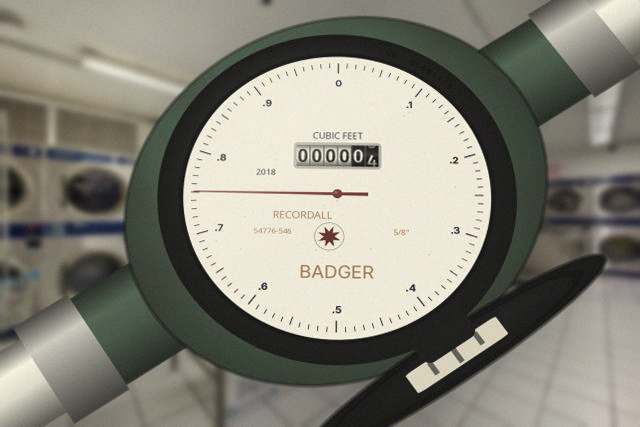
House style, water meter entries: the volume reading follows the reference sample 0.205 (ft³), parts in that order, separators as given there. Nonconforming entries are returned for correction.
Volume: 3.75 (ft³)
